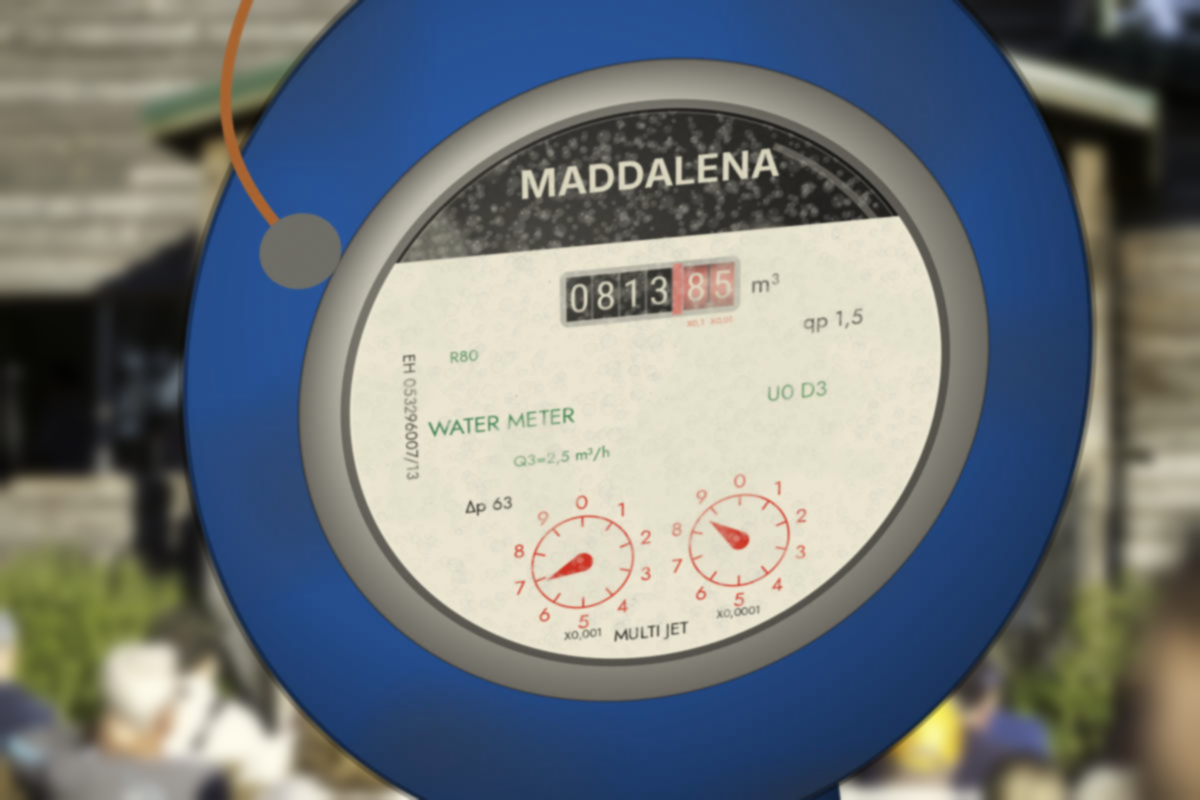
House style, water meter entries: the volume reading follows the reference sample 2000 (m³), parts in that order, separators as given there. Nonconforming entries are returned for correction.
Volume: 813.8568 (m³)
